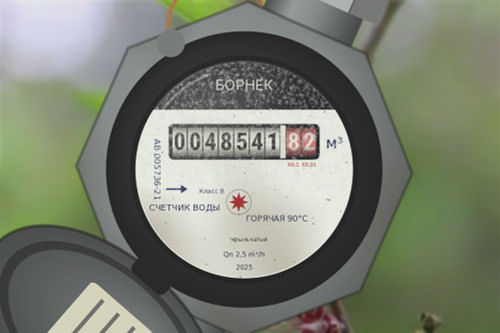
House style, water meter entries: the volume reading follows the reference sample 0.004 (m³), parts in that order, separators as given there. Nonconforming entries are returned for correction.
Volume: 48541.82 (m³)
